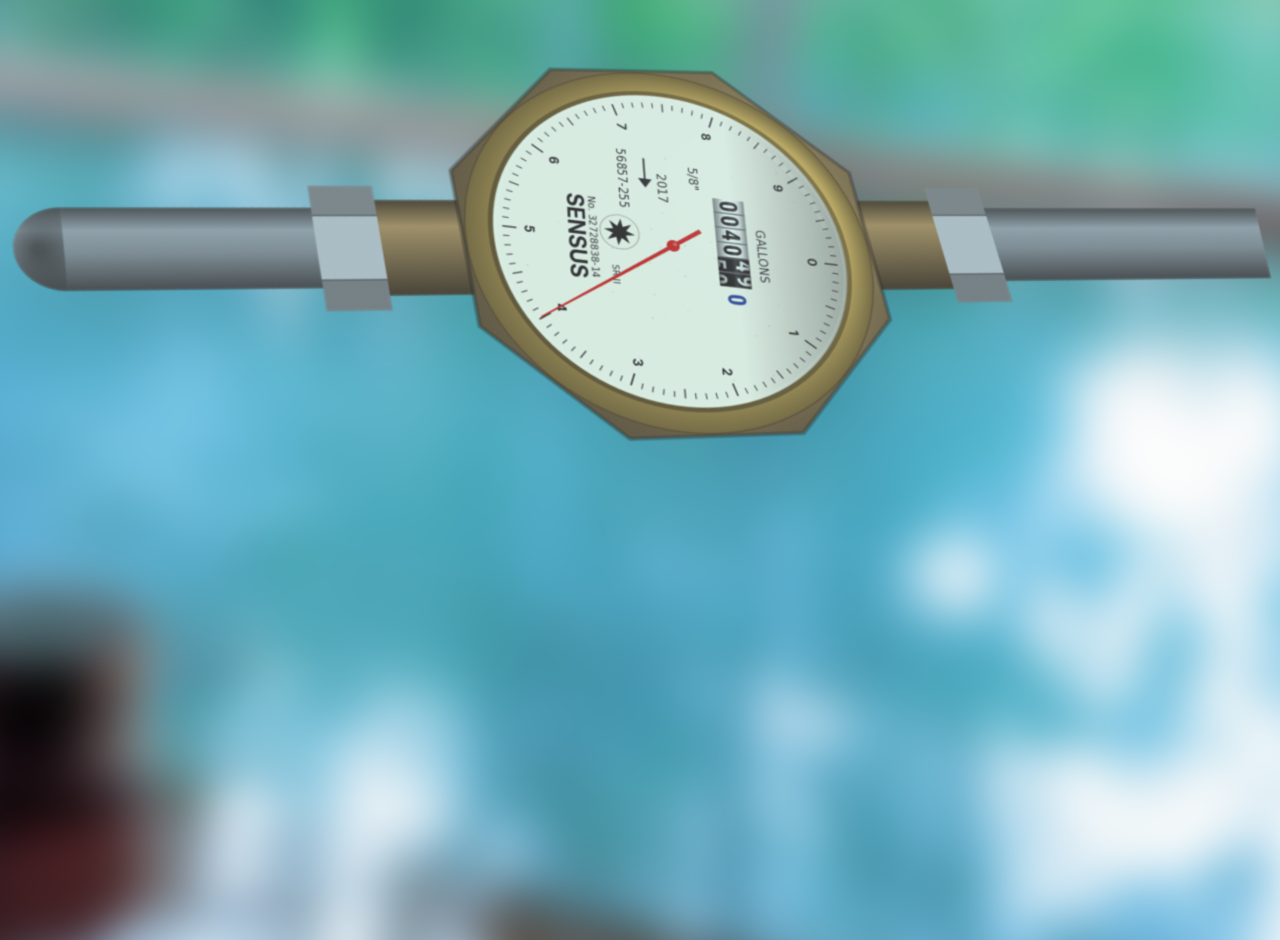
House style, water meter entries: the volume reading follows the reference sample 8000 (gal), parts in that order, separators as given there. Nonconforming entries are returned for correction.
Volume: 40494.0 (gal)
